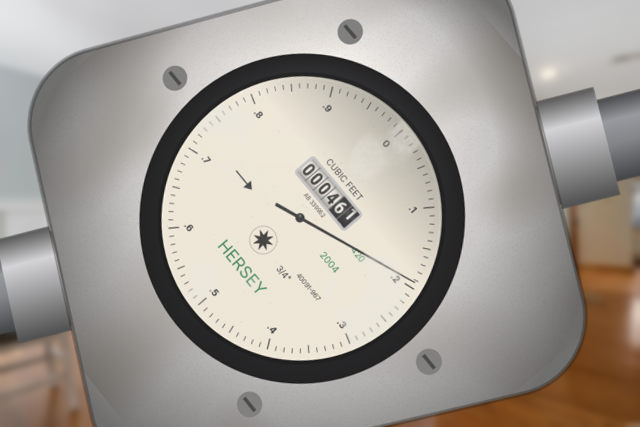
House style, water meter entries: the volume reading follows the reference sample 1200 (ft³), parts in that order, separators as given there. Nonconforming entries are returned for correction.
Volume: 461.19 (ft³)
